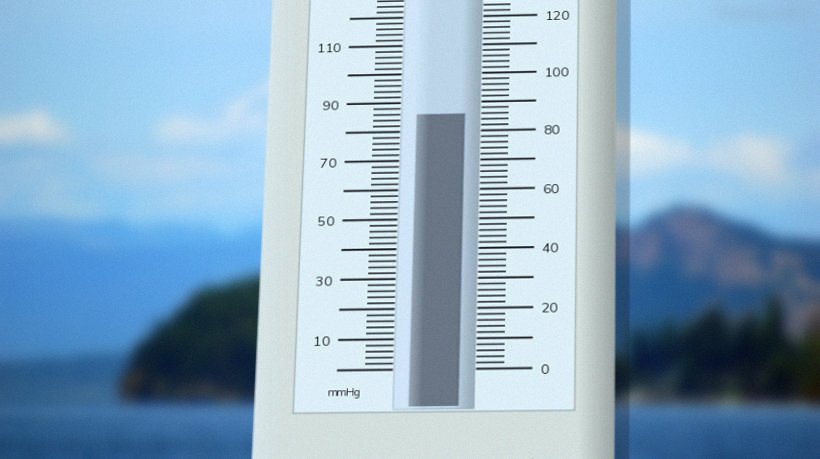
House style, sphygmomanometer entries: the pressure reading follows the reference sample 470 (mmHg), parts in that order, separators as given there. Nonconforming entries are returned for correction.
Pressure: 86 (mmHg)
